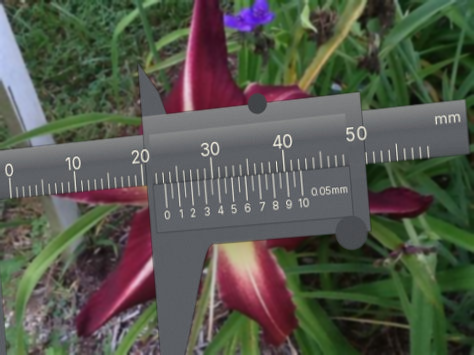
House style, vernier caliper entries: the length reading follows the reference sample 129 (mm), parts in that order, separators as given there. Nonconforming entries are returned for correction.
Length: 23.2 (mm)
